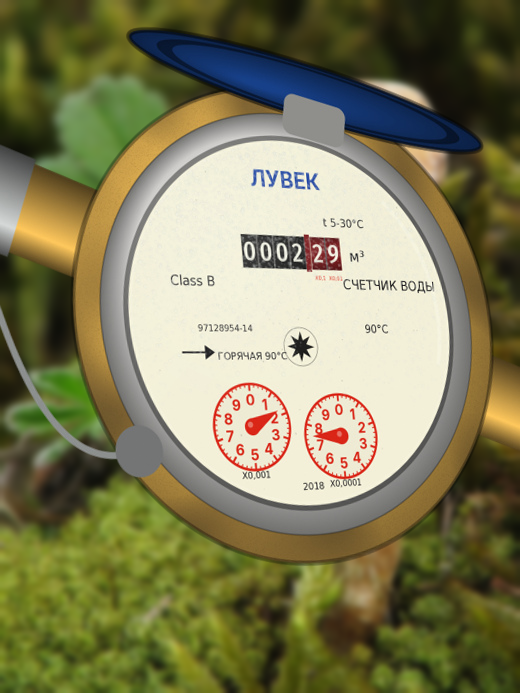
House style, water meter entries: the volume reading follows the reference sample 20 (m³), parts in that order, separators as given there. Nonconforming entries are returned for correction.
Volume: 2.2917 (m³)
